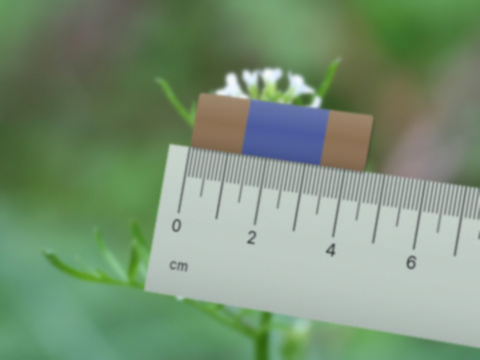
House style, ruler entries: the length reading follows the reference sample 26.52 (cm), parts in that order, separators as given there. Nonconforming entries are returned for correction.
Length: 4.5 (cm)
